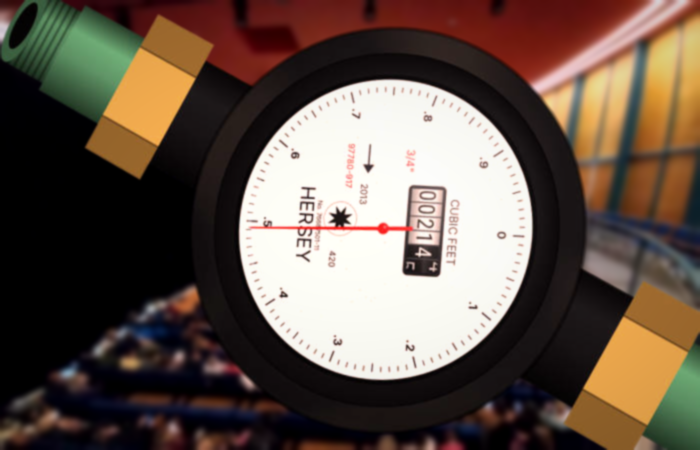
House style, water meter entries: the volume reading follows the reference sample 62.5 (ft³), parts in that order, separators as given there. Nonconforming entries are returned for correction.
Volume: 2144.49 (ft³)
